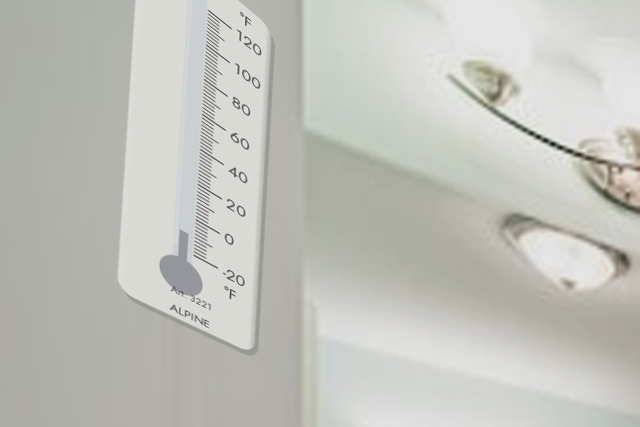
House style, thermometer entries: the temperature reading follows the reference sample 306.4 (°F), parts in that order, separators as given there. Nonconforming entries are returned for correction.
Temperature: -10 (°F)
